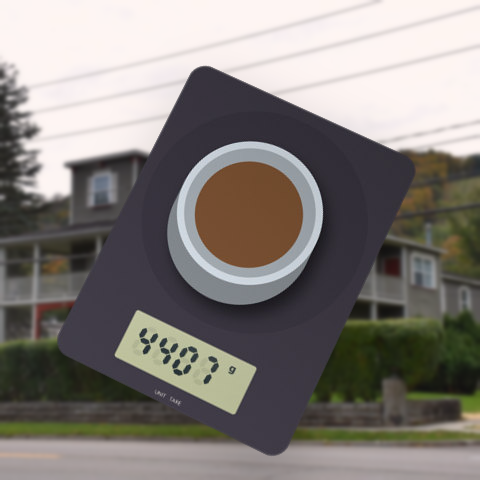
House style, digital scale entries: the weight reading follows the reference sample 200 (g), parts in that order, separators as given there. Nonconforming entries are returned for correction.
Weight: 4407 (g)
